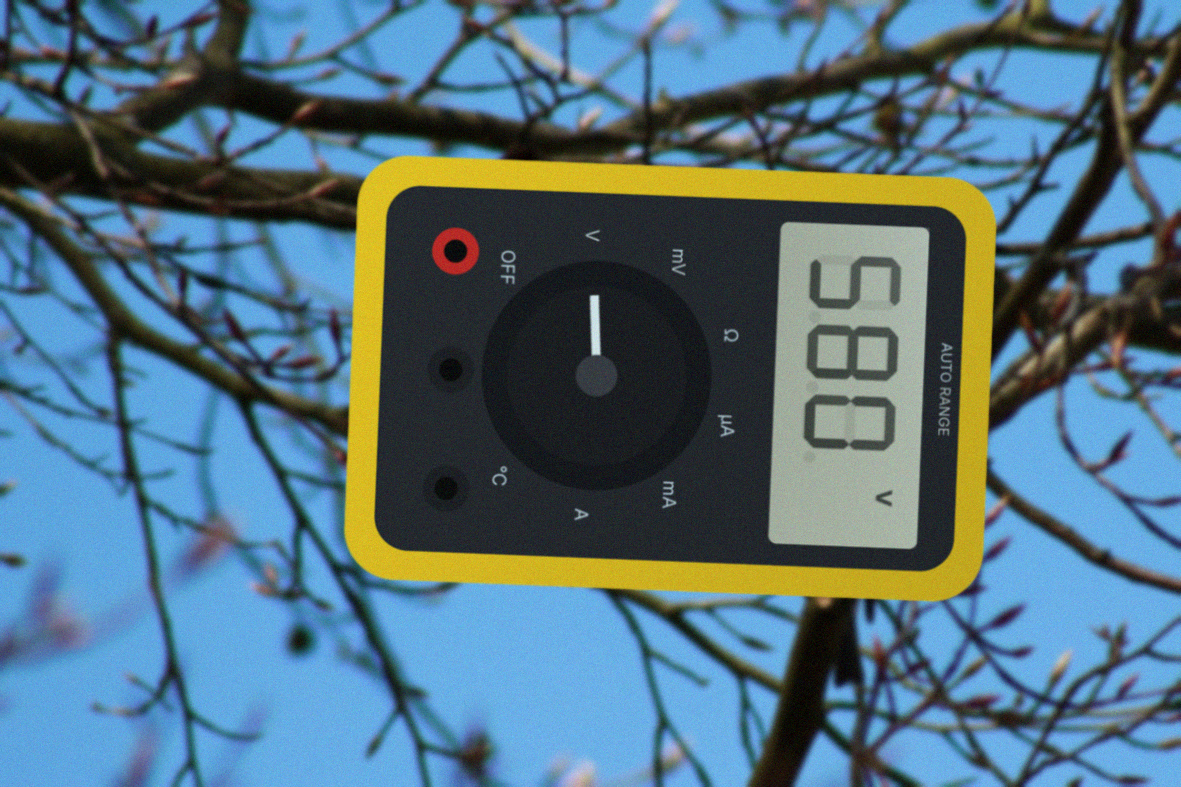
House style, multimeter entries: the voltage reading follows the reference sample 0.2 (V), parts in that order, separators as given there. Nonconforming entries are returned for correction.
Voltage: 580 (V)
